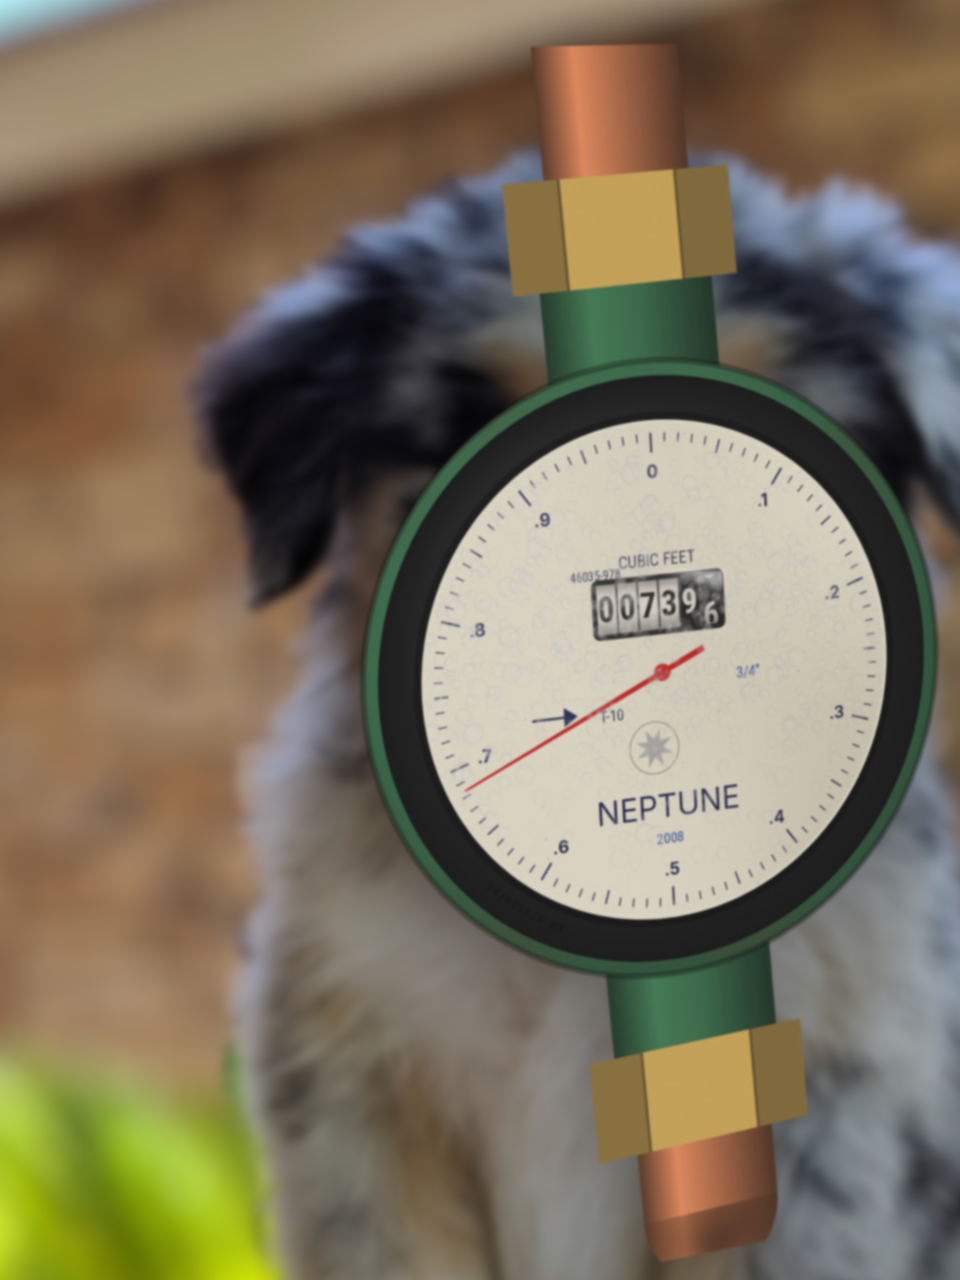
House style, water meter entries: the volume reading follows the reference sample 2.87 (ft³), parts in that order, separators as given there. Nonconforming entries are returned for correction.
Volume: 7395.68 (ft³)
